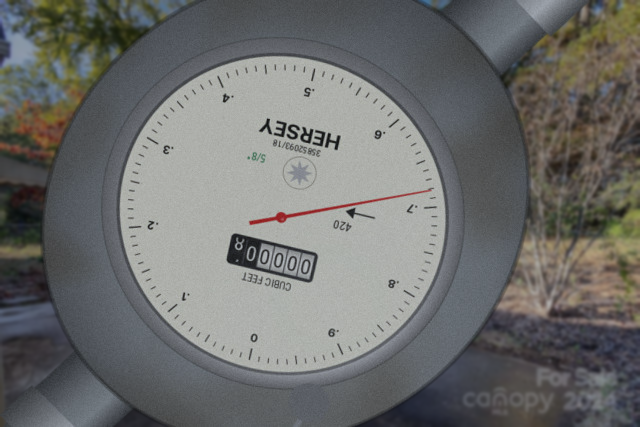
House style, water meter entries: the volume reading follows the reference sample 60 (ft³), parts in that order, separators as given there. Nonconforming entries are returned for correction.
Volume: 7.68 (ft³)
